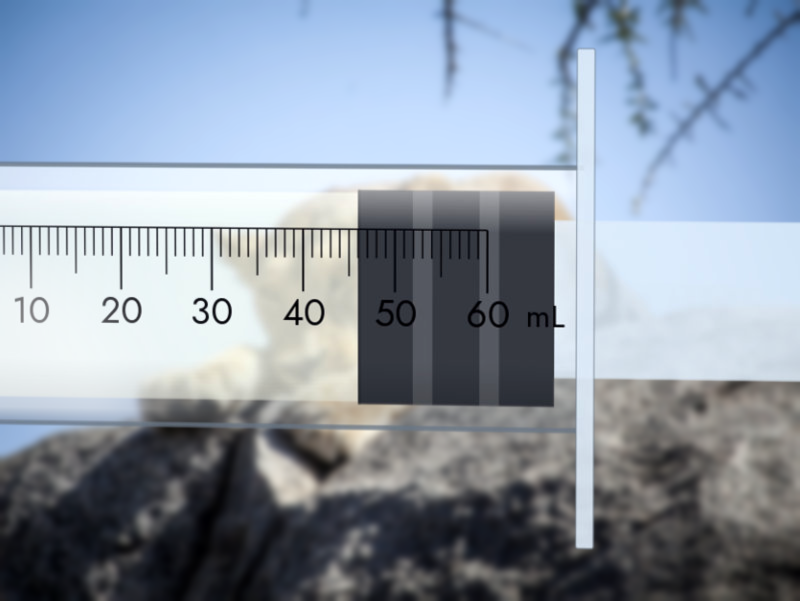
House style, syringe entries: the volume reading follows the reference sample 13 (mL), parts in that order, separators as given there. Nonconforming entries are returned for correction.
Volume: 46 (mL)
